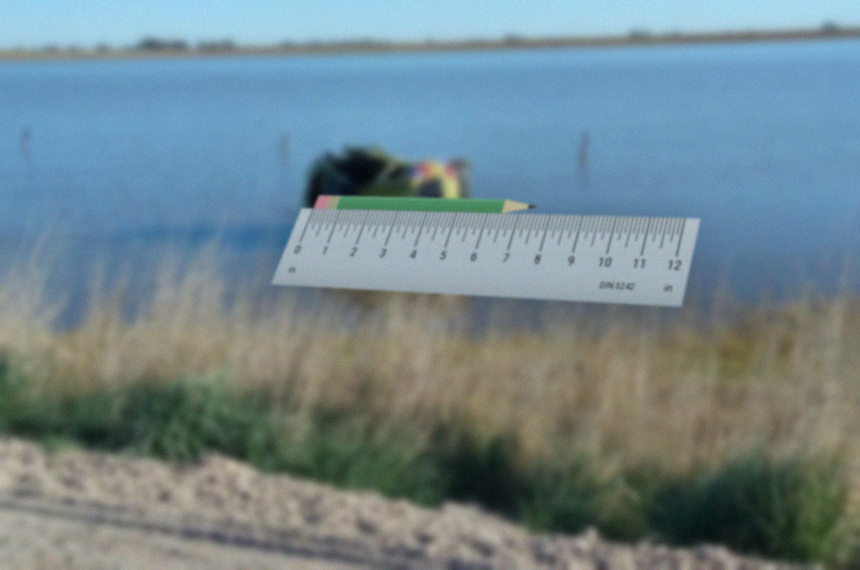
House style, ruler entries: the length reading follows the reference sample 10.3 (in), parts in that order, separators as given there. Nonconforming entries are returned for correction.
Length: 7.5 (in)
